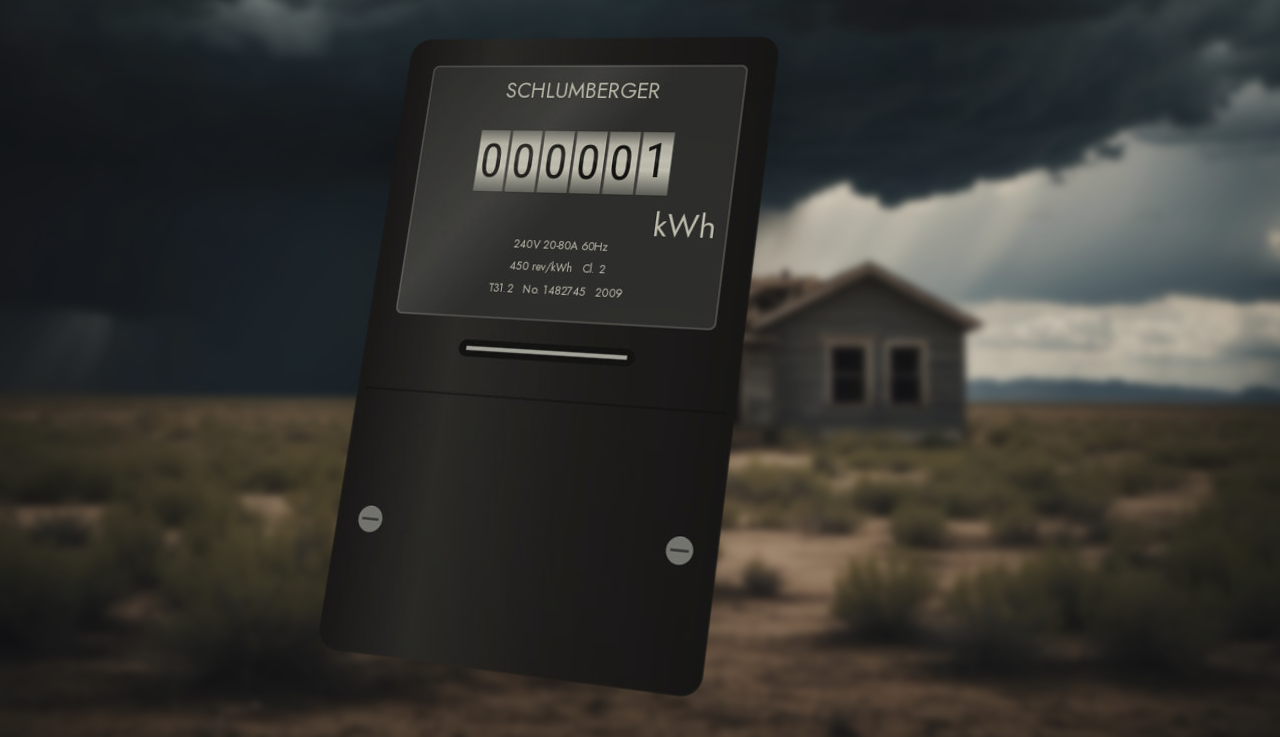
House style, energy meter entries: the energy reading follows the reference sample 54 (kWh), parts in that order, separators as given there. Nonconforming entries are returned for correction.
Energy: 1 (kWh)
